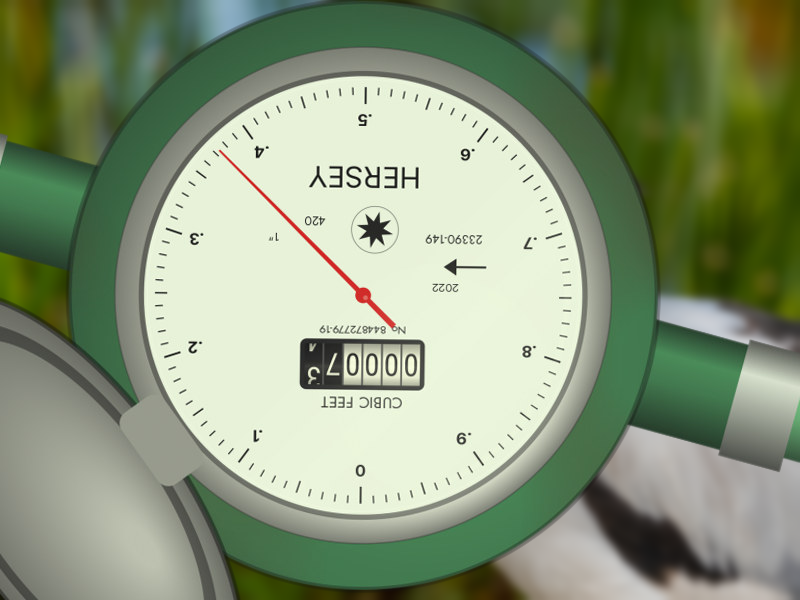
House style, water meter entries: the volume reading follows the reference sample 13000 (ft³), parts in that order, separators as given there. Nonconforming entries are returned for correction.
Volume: 73.37 (ft³)
